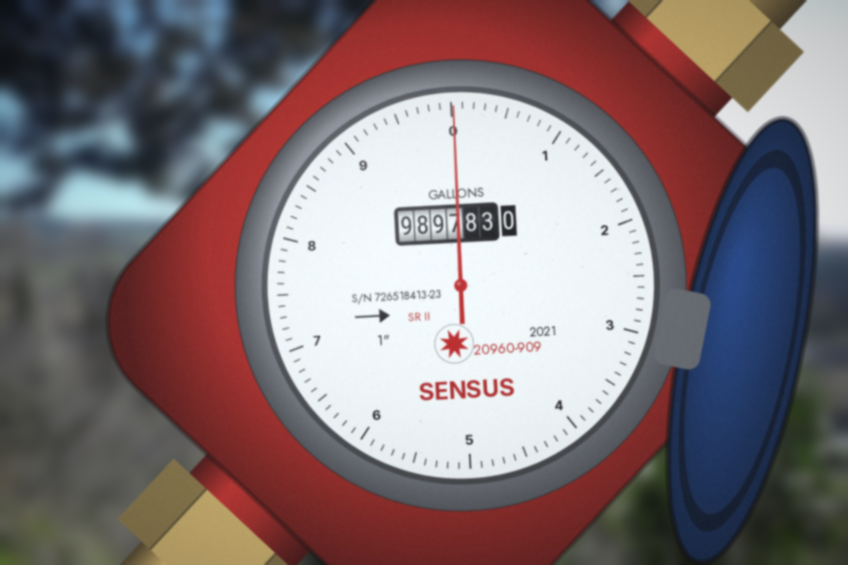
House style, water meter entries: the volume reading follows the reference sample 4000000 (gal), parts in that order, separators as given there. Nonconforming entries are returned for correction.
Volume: 9897830.0 (gal)
